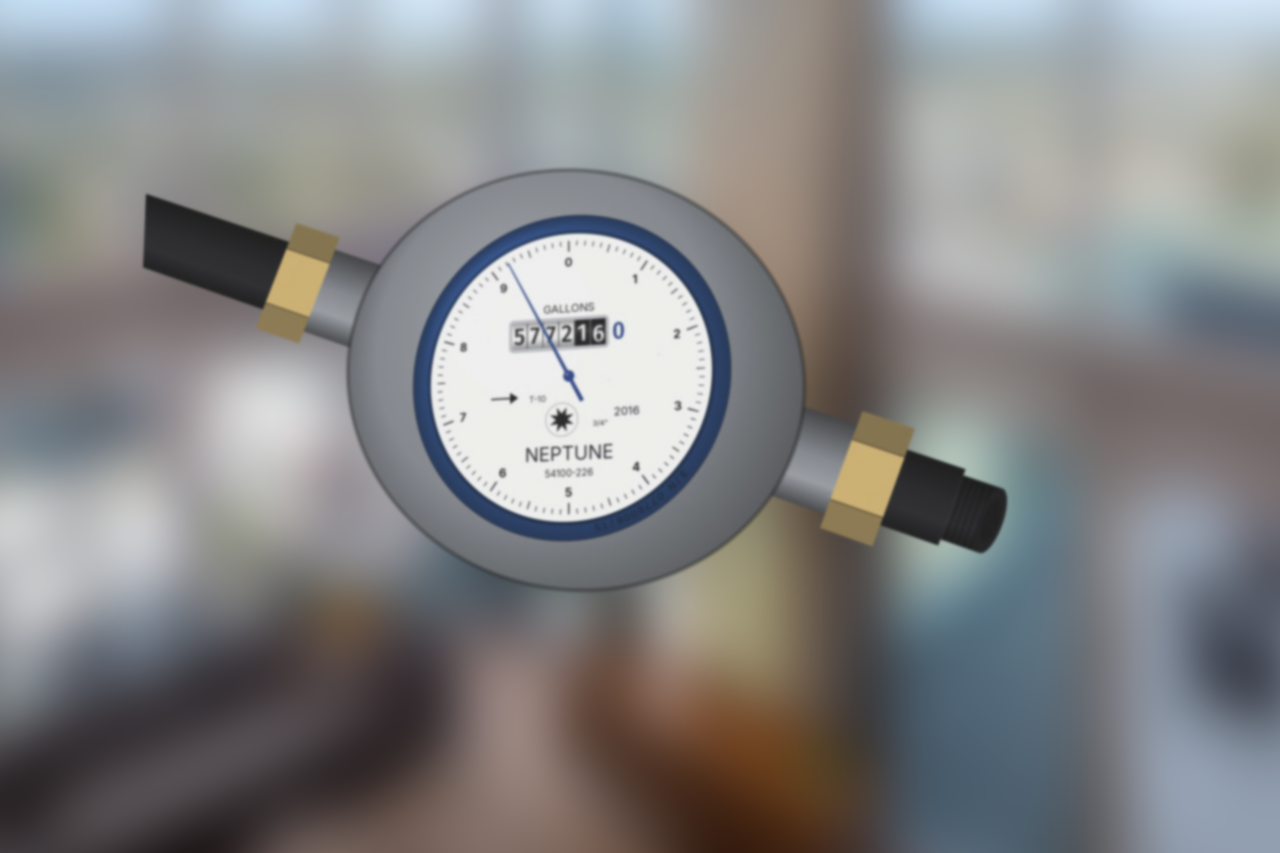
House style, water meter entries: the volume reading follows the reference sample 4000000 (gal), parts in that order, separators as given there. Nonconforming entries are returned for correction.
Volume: 5772159.2 (gal)
